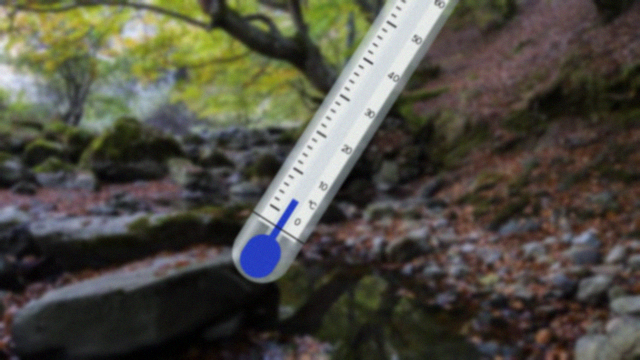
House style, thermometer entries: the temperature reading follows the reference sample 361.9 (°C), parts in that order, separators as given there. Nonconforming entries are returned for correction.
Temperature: 4 (°C)
